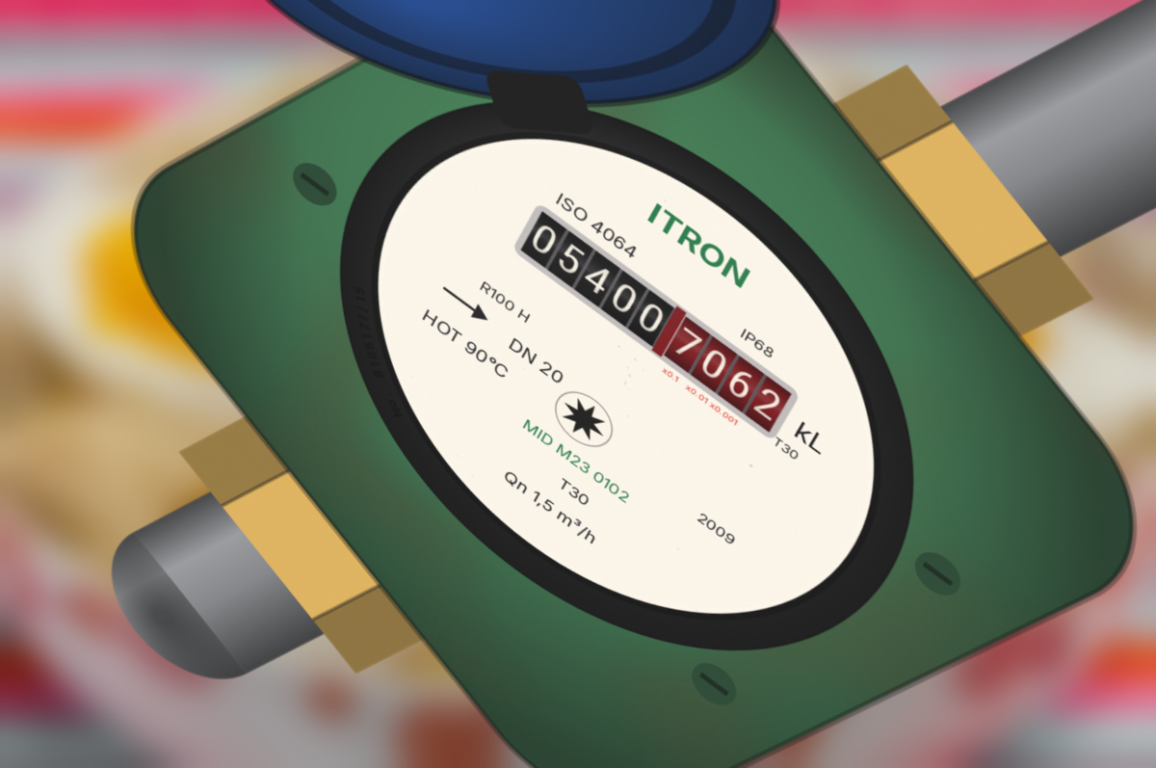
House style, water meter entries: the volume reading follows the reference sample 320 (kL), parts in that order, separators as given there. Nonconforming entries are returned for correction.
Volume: 5400.7062 (kL)
